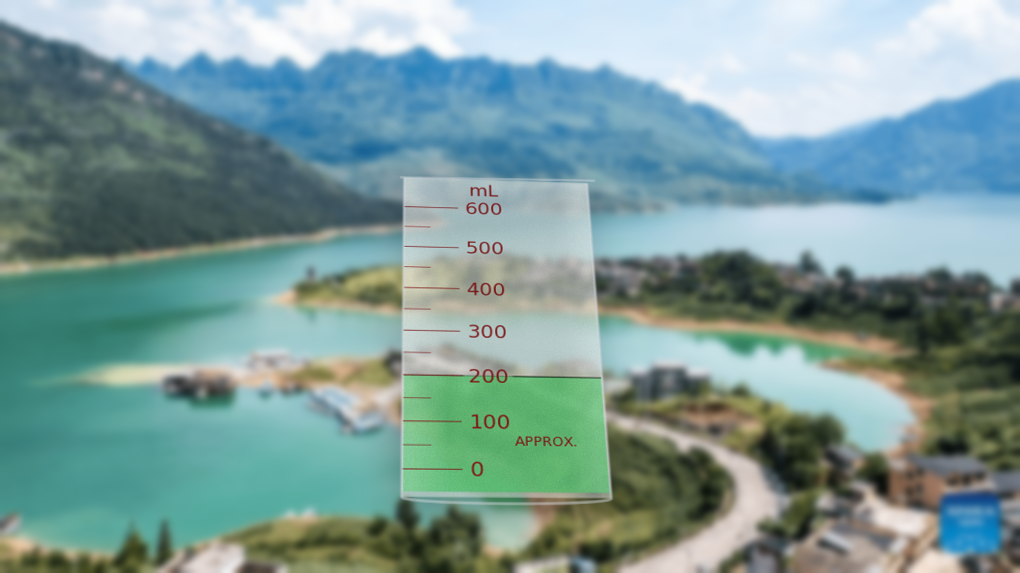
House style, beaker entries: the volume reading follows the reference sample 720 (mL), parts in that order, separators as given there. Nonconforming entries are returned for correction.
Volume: 200 (mL)
